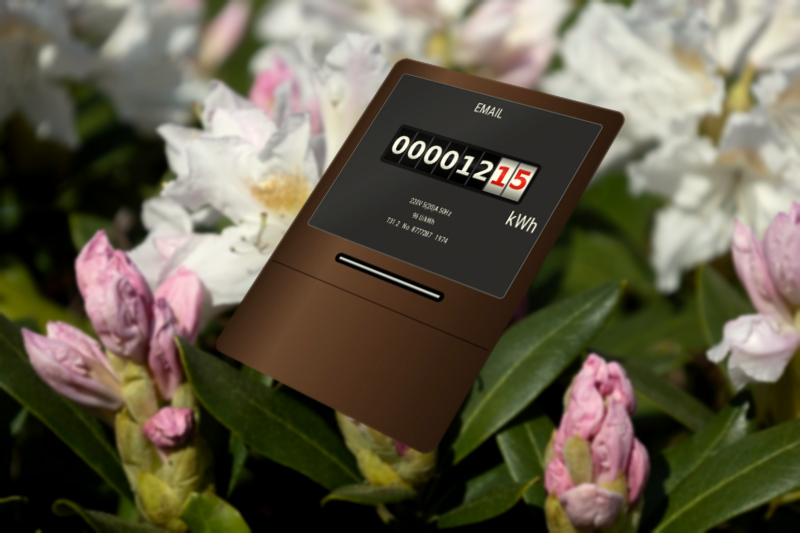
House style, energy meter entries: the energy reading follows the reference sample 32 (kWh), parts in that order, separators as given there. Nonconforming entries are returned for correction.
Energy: 12.15 (kWh)
